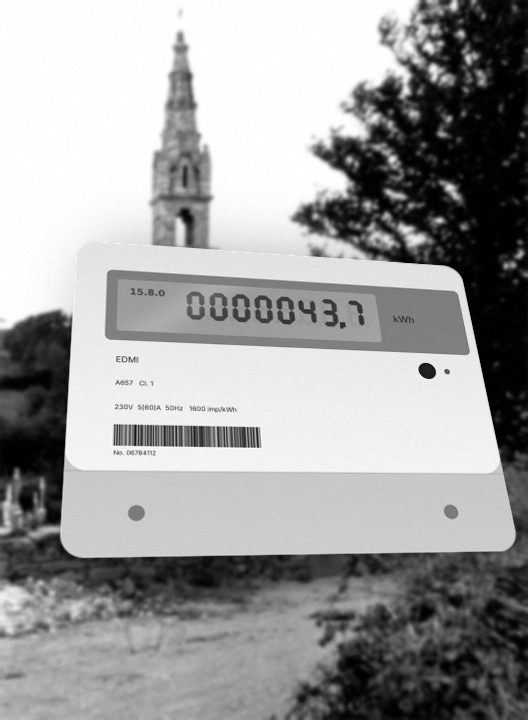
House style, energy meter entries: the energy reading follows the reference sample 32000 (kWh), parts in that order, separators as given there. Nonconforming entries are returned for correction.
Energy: 43.7 (kWh)
